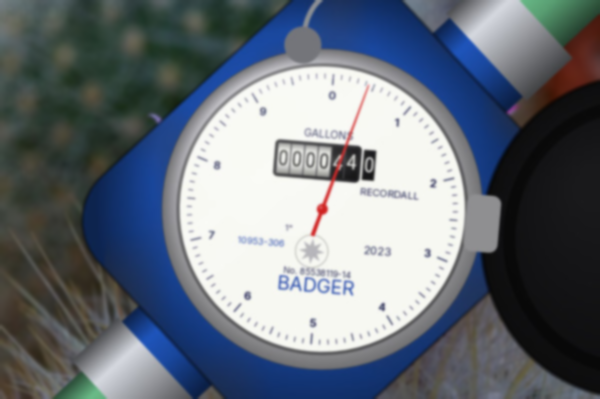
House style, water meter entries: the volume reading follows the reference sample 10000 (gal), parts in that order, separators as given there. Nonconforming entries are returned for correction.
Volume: 440.4 (gal)
